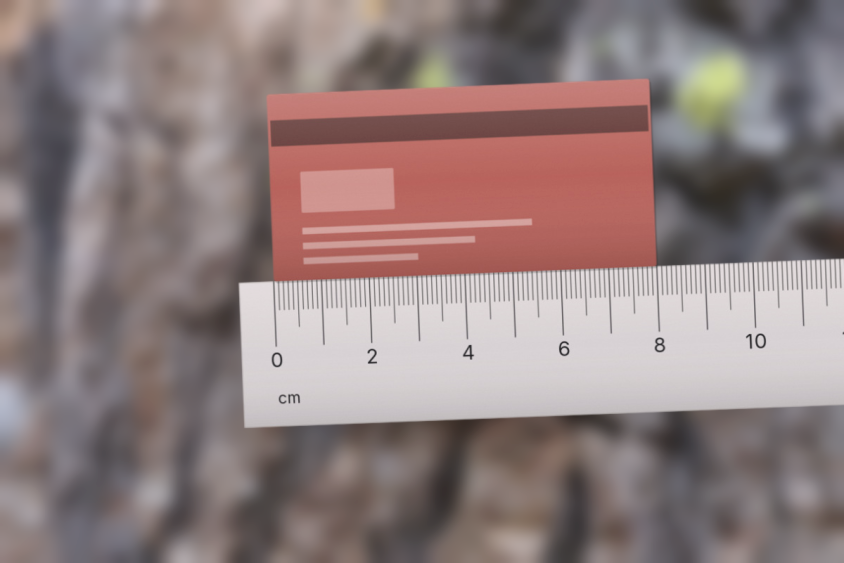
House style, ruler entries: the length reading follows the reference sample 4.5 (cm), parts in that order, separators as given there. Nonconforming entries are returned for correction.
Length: 8 (cm)
